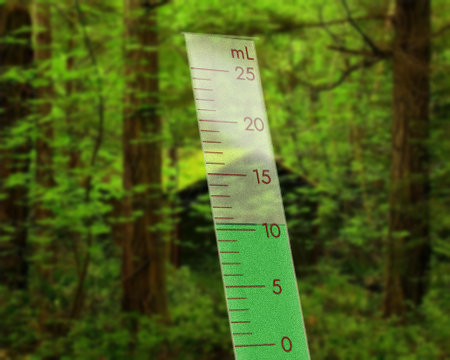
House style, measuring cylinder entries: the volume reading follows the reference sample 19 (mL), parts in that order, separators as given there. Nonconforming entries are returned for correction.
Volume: 10.5 (mL)
